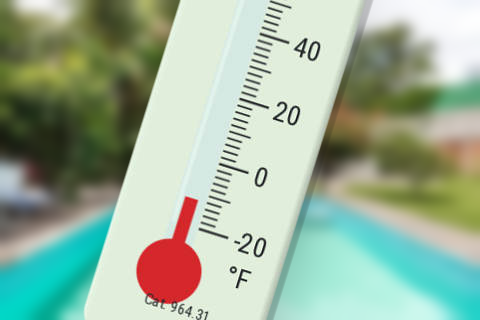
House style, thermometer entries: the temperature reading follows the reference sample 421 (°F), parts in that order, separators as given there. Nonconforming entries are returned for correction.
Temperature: -12 (°F)
